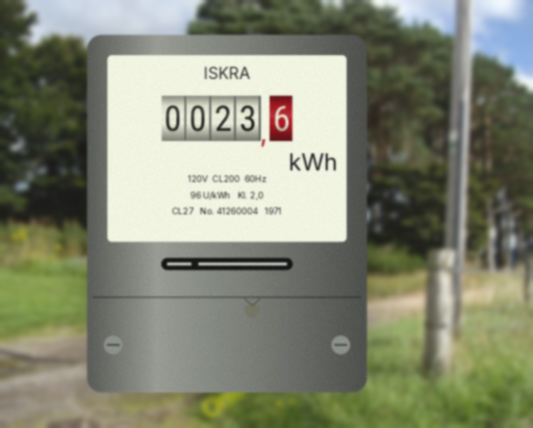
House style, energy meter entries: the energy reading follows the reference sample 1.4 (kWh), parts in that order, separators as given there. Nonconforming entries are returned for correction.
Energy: 23.6 (kWh)
